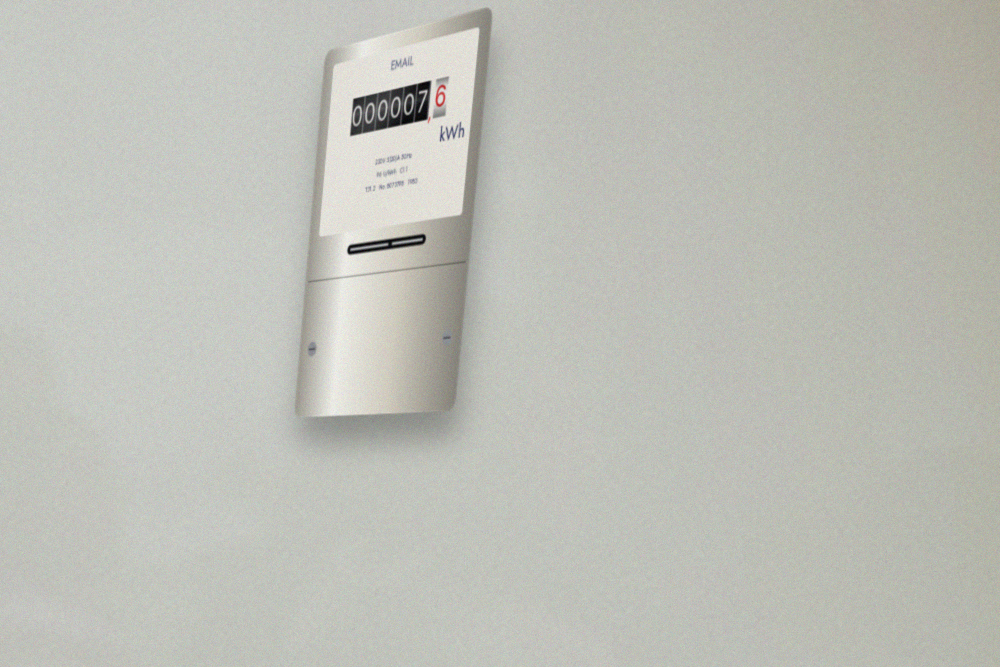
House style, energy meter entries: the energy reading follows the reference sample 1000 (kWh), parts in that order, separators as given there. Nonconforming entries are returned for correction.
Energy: 7.6 (kWh)
